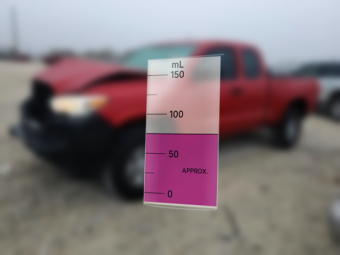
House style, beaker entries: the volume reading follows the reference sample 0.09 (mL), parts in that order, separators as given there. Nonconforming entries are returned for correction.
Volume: 75 (mL)
